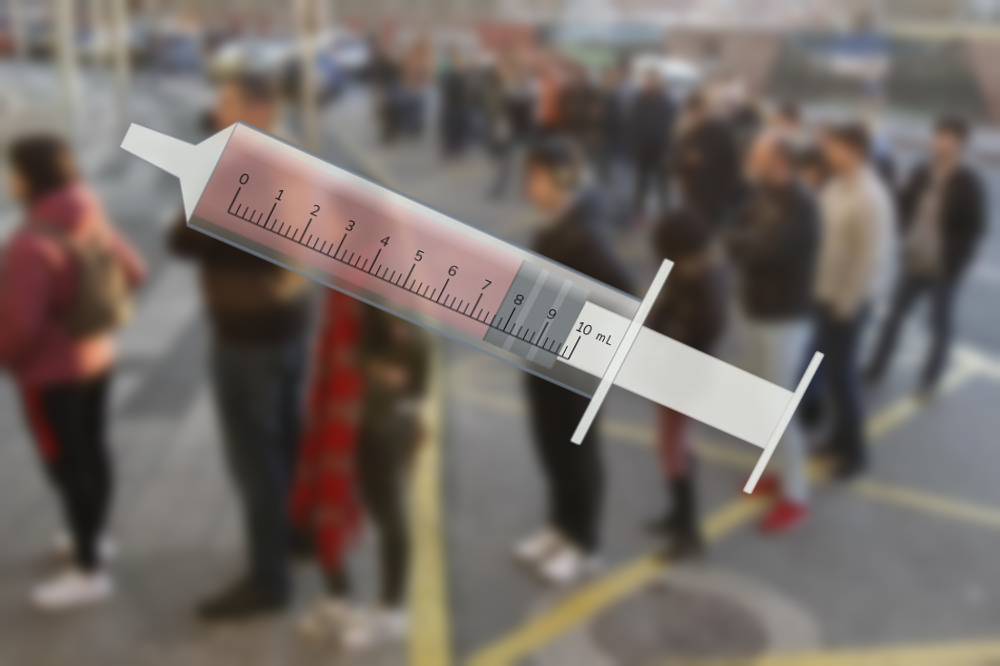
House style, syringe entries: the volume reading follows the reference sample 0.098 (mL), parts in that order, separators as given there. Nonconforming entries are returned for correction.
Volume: 7.6 (mL)
